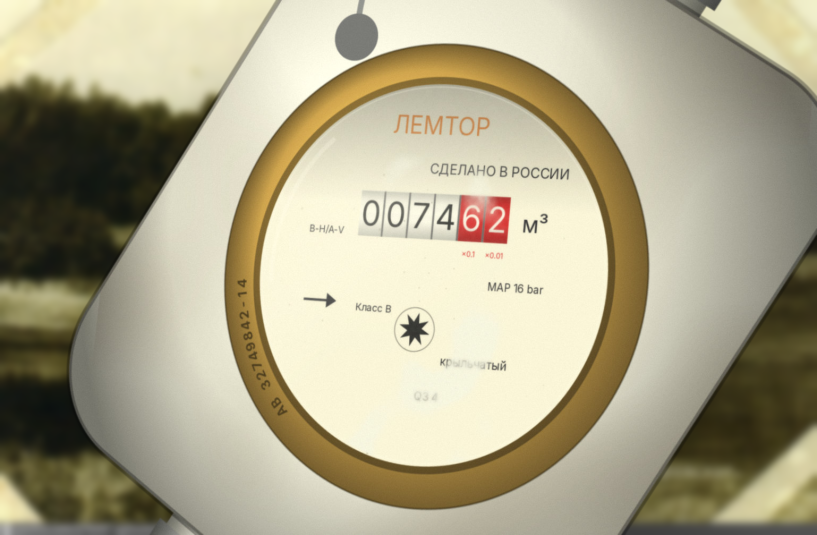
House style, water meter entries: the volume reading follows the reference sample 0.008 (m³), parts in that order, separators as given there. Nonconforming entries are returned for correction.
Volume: 74.62 (m³)
